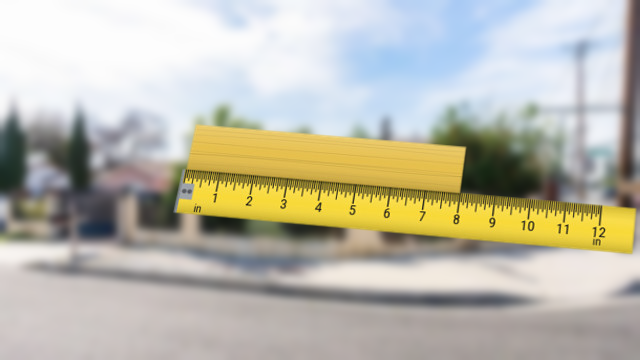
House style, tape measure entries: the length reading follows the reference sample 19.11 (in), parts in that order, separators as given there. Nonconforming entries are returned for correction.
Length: 8 (in)
